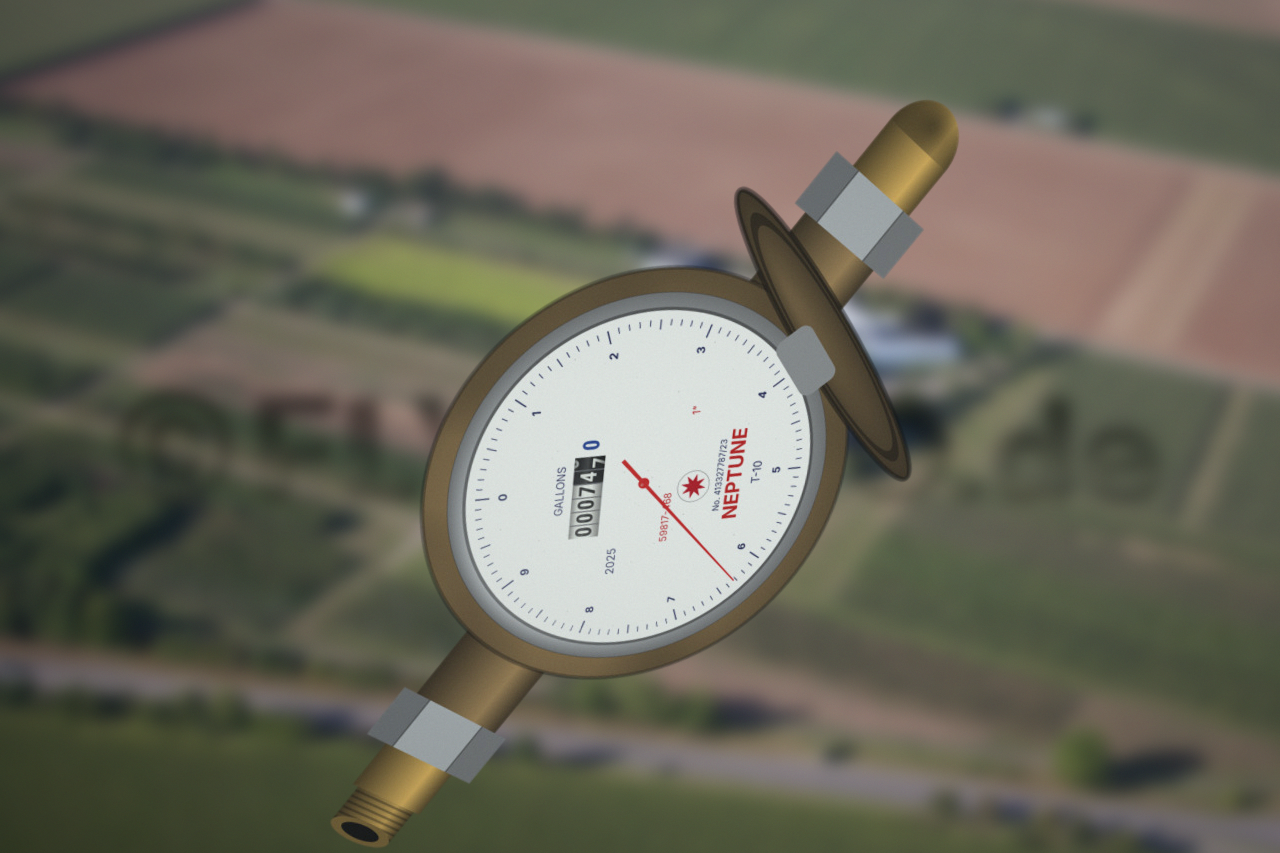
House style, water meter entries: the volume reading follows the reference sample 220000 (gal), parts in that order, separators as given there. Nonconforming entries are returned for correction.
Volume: 7466.3 (gal)
